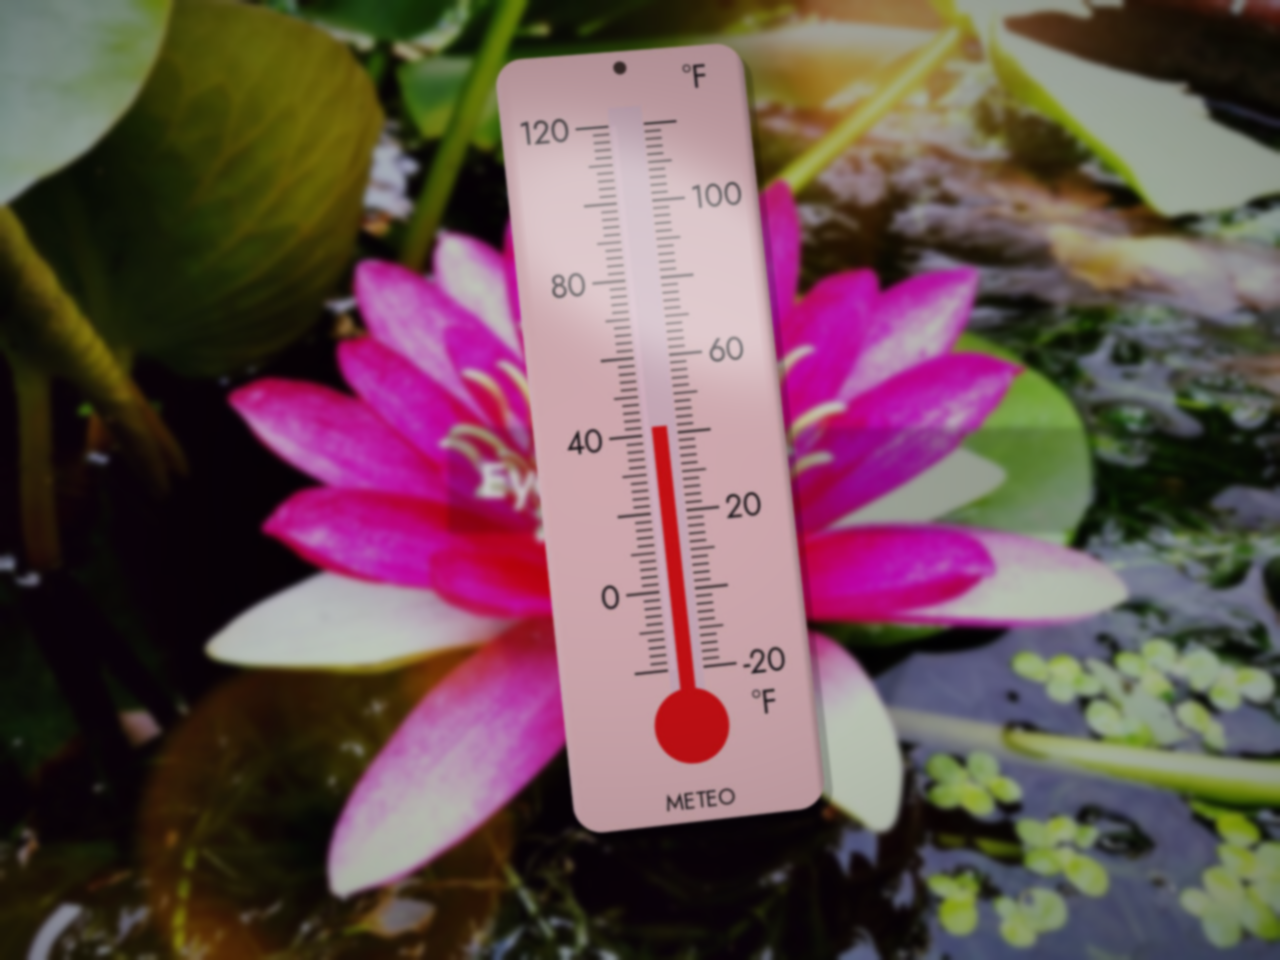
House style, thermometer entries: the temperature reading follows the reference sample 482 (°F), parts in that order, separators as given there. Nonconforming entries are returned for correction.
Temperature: 42 (°F)
